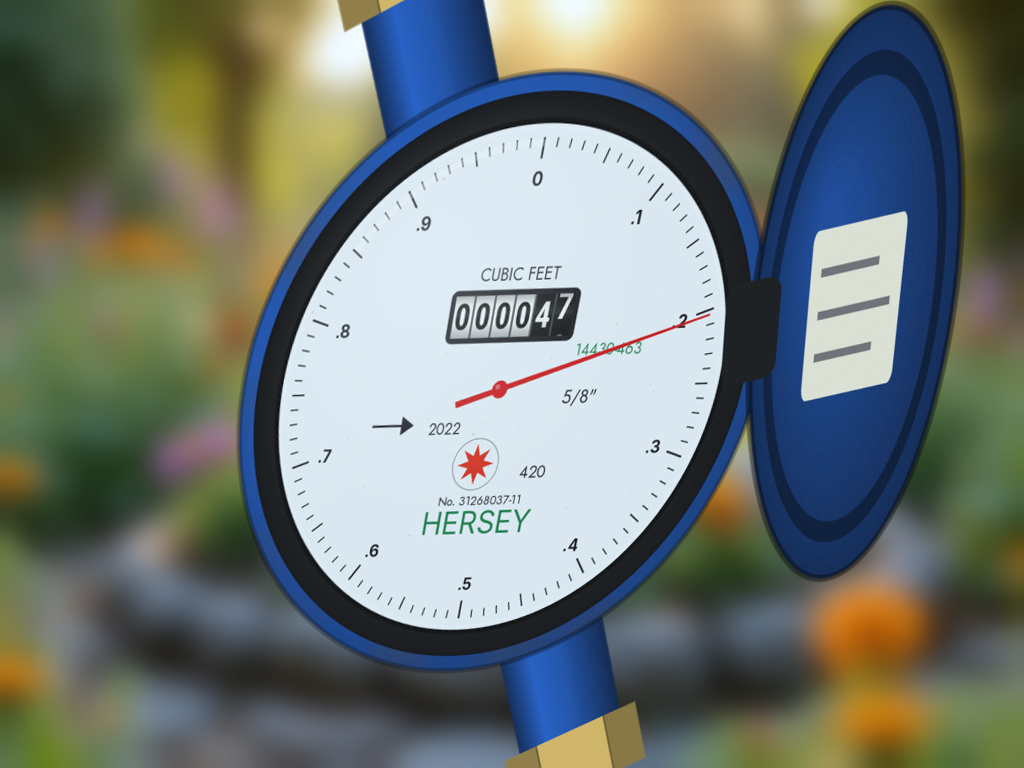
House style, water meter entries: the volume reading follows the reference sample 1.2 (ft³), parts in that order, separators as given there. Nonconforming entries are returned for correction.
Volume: 47.20 (ft³)
